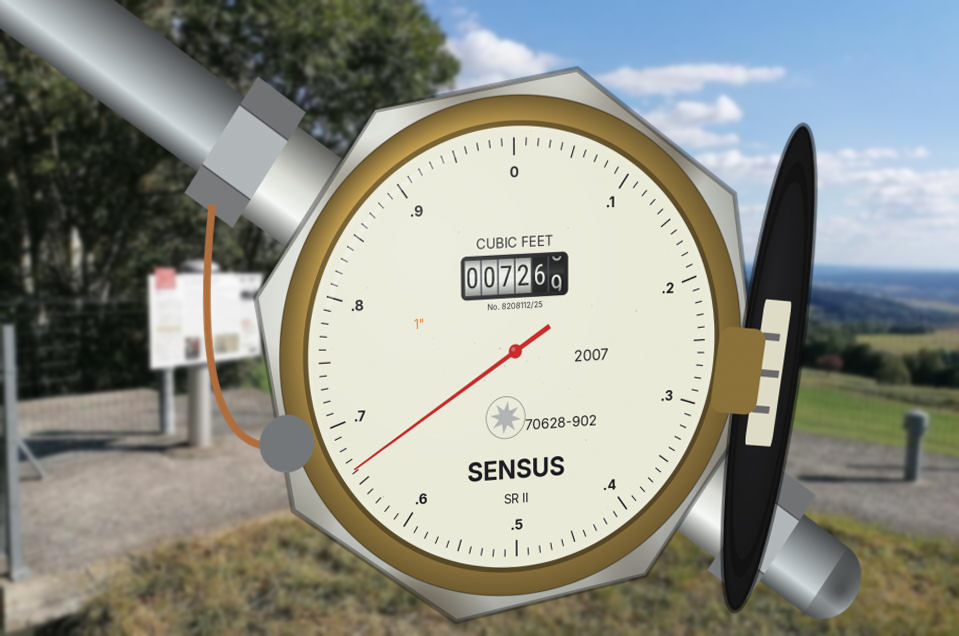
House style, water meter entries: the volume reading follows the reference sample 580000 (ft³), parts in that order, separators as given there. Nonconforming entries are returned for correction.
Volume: 7268.66 (ft³)
